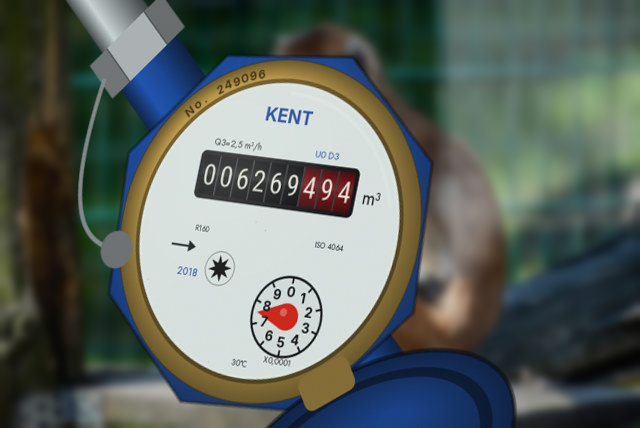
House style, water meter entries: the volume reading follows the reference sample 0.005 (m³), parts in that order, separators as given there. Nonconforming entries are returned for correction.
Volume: 6269.4947 (m³)
